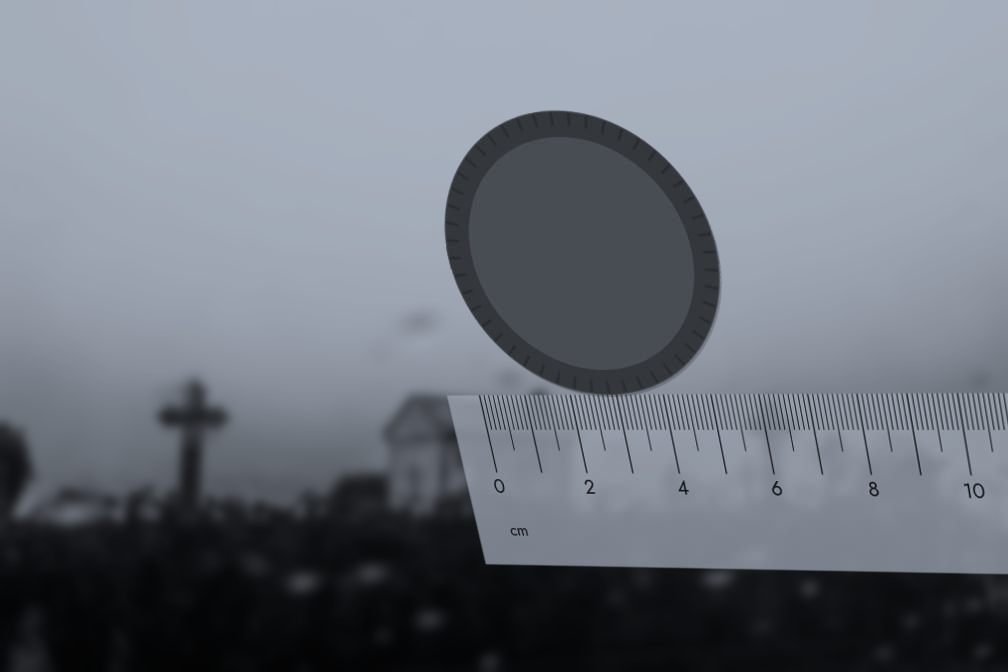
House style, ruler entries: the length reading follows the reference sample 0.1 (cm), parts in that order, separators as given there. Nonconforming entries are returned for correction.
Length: 5.7 (cm)
